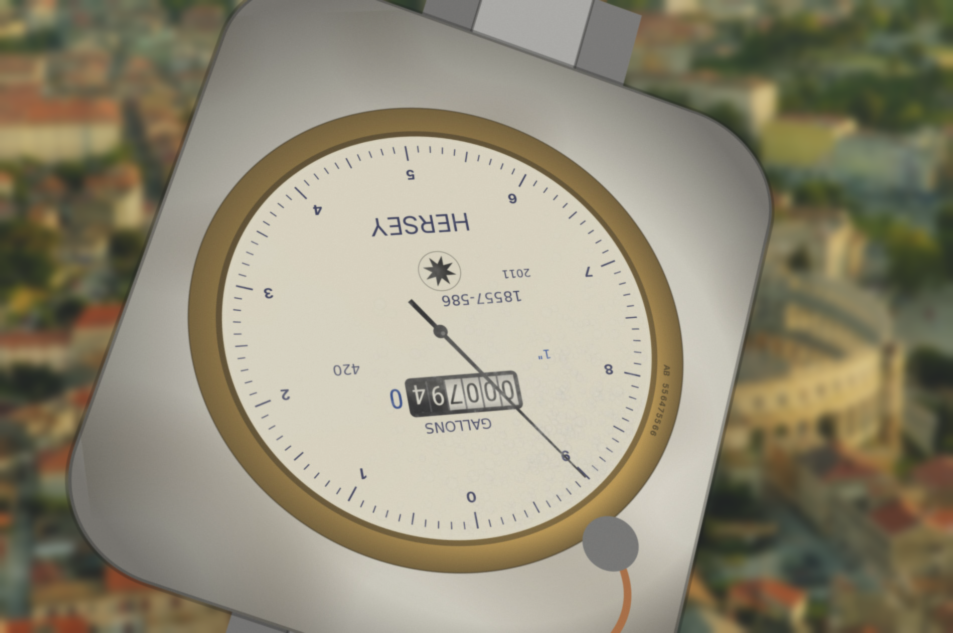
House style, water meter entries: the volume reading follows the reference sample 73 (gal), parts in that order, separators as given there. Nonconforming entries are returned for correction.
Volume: 7939.0 (gal)
